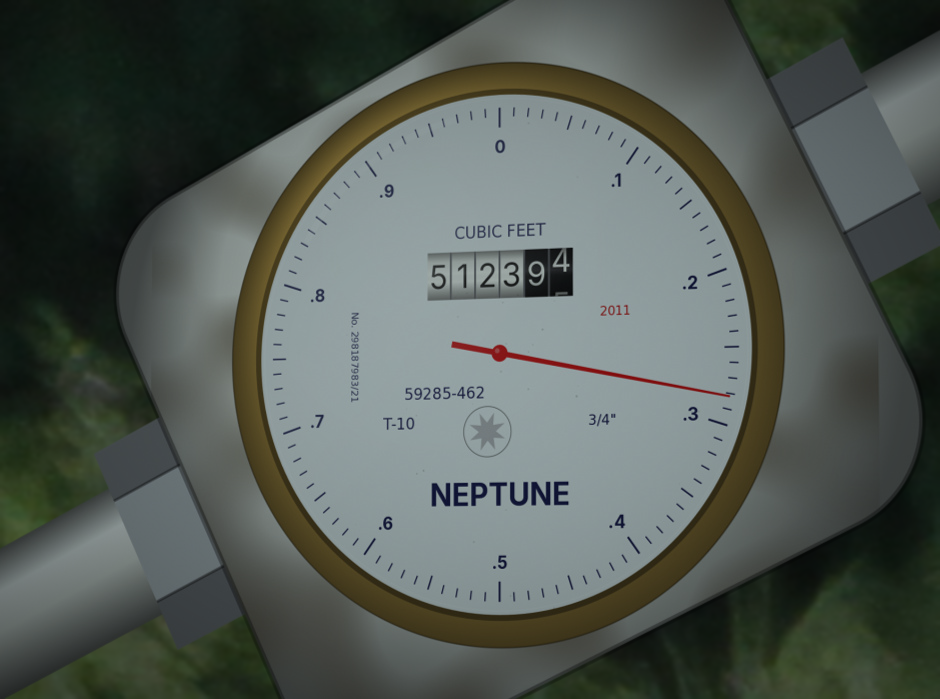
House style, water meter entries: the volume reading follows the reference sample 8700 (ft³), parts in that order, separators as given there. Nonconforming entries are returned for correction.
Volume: 512394.28 (ft³)
